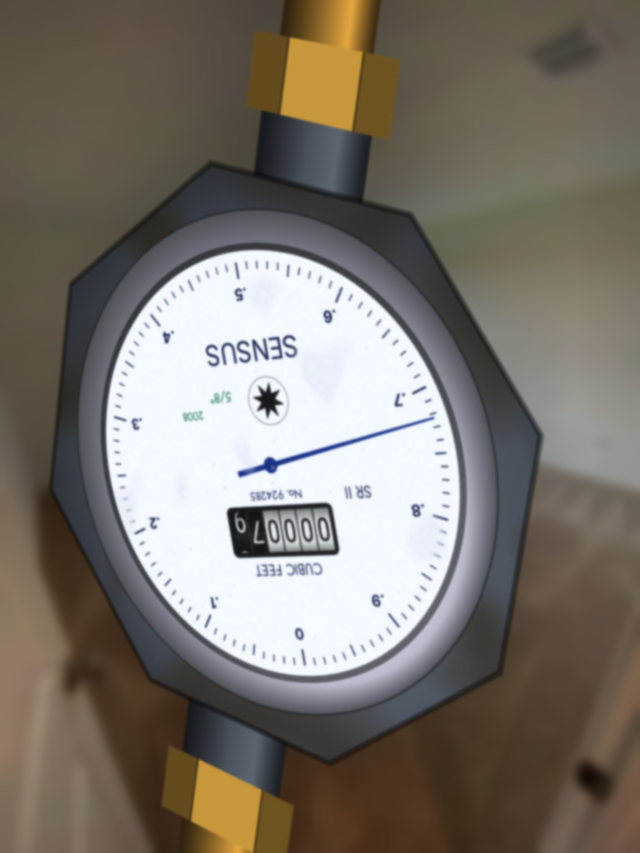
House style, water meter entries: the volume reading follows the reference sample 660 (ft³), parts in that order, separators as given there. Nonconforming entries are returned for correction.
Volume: 78.72 (ft³)
